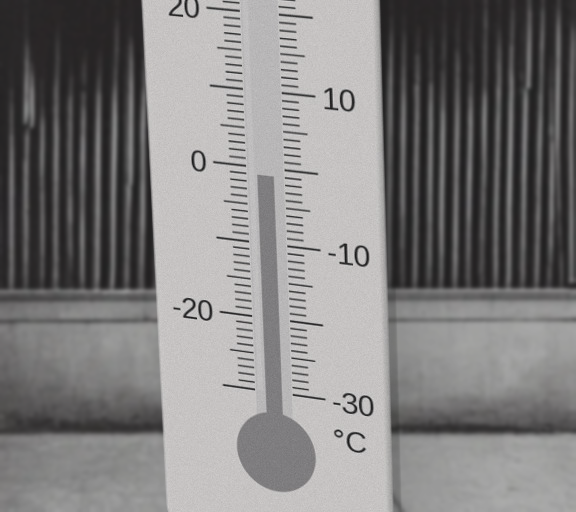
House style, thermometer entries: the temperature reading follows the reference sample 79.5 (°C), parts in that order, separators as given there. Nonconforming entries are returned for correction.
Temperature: -1 (°C)
